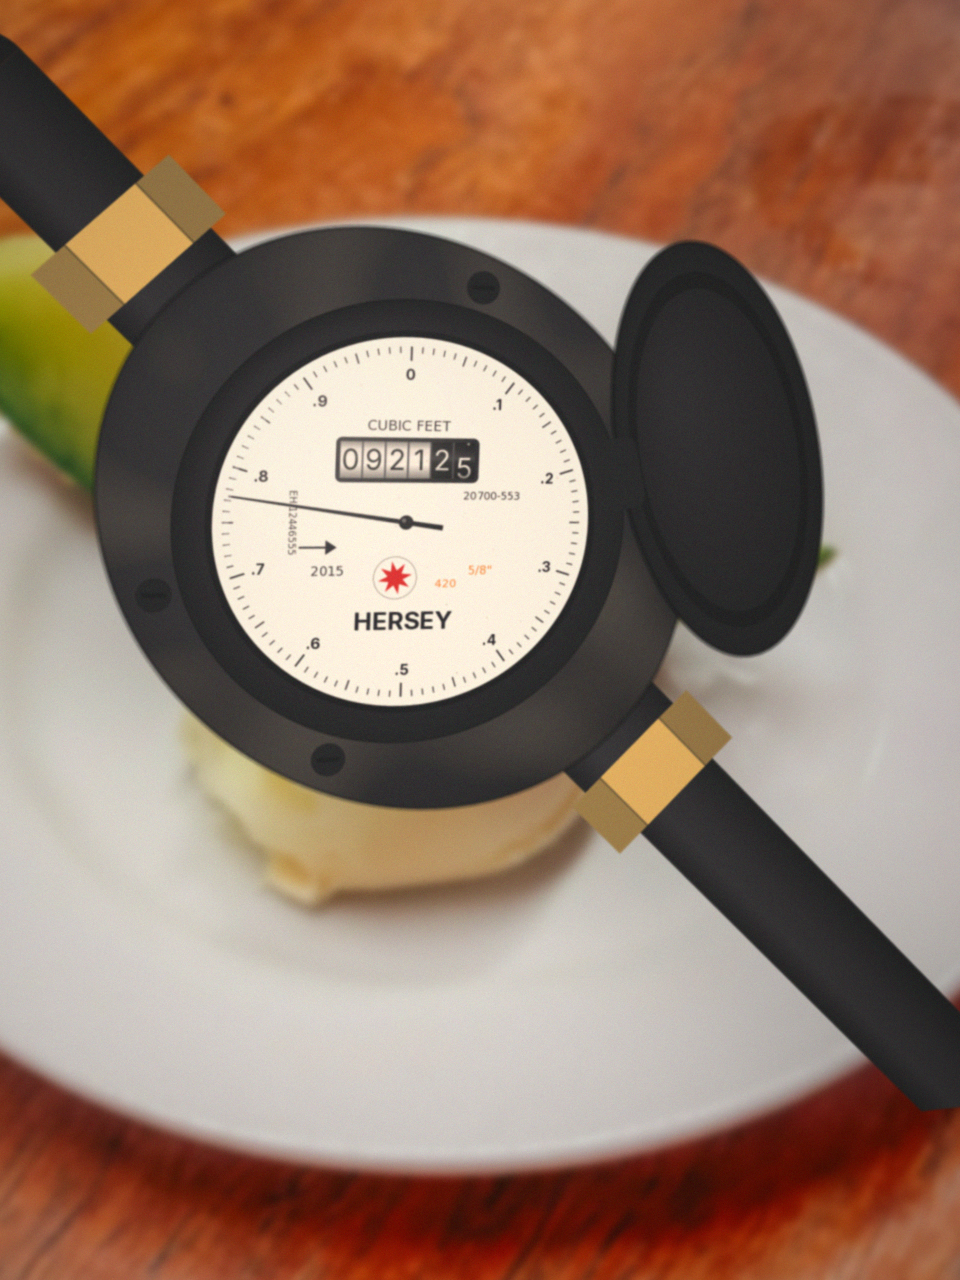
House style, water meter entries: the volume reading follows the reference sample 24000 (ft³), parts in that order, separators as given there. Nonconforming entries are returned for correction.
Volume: 92124.77 (ft³)
